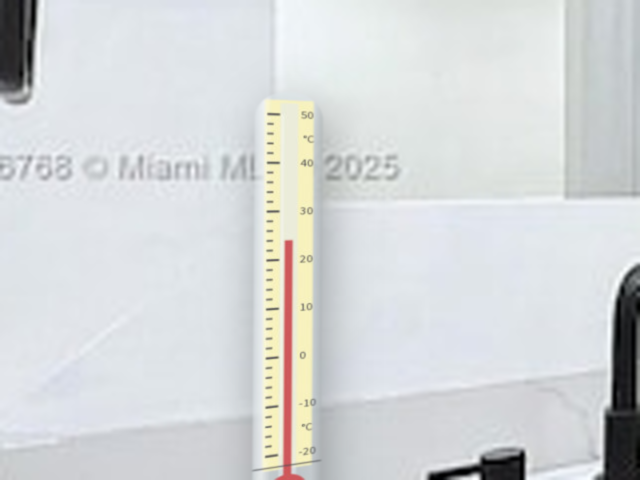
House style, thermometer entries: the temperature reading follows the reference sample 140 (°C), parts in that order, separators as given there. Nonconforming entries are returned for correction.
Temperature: 24 (°C)
